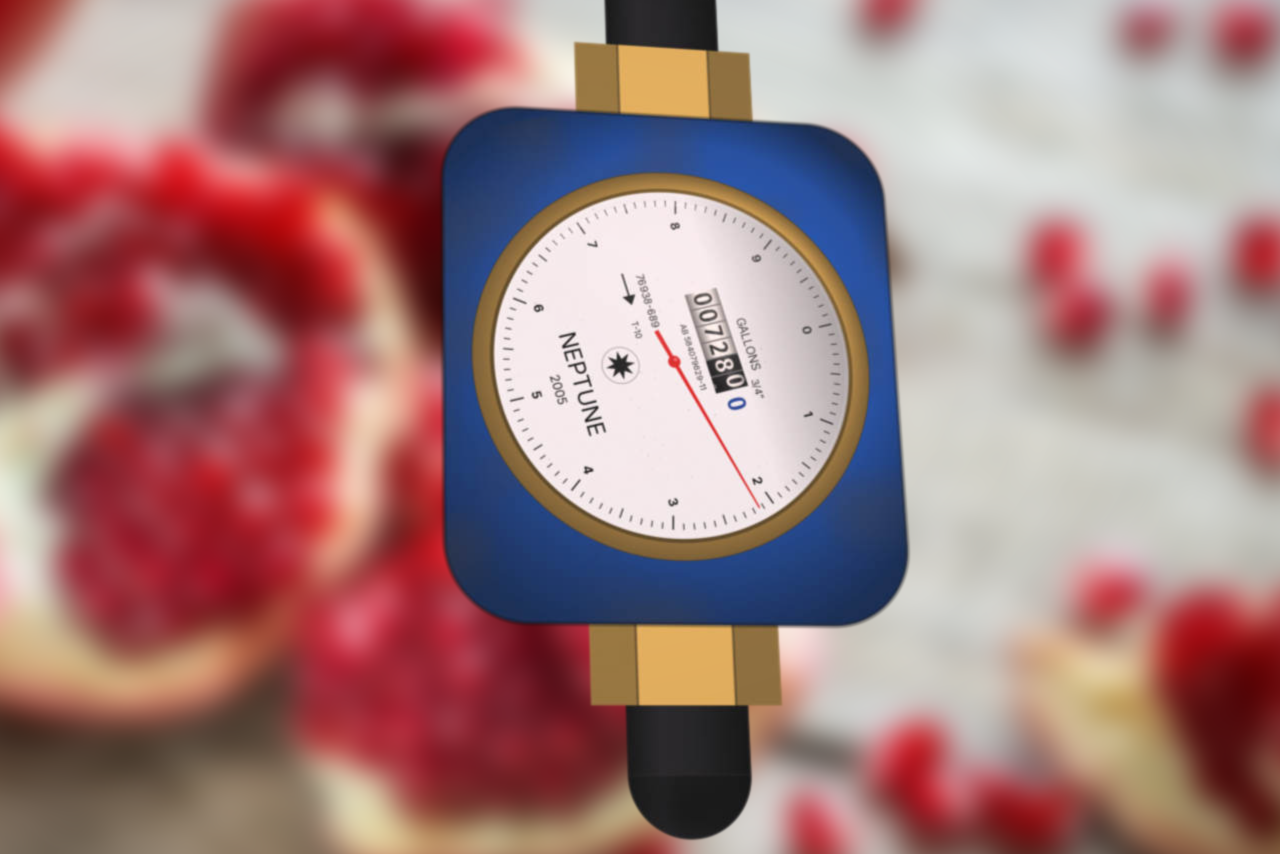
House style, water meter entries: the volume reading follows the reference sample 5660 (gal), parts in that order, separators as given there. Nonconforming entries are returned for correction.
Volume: 72802.1 (gal)
